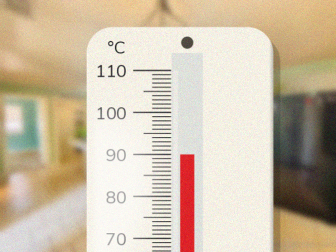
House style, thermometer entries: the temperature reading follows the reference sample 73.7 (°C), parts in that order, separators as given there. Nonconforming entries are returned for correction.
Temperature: 90 (°C)
